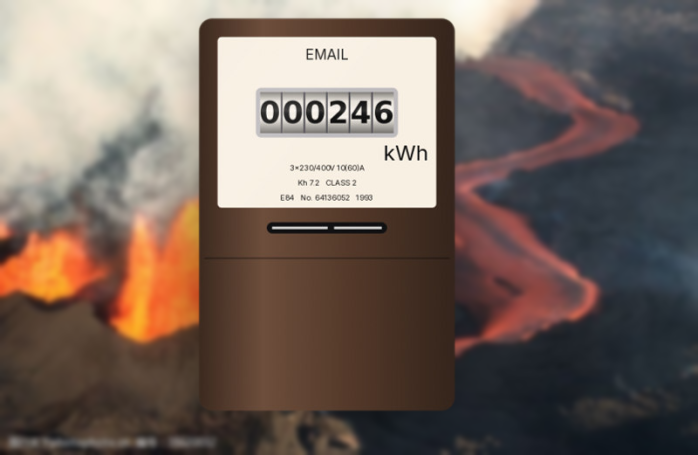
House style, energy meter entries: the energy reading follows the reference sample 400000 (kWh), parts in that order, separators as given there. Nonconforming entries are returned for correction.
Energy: 246 (kWh)
